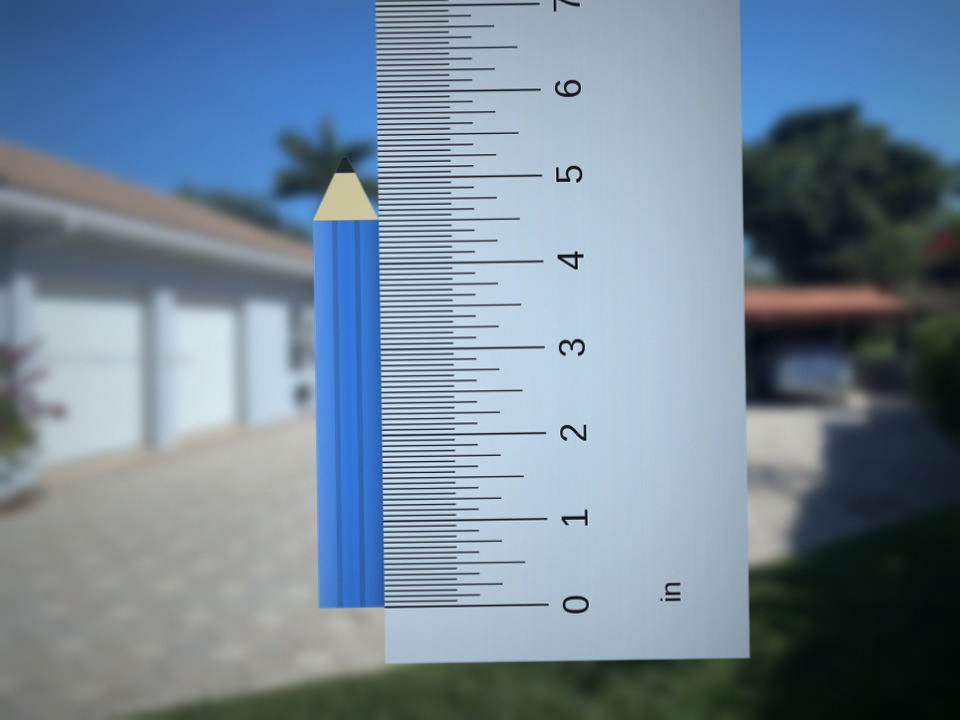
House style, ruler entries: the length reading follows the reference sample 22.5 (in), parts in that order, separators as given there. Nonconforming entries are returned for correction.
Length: 5.25 (in)
